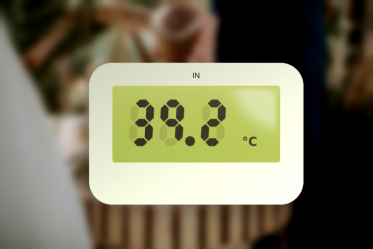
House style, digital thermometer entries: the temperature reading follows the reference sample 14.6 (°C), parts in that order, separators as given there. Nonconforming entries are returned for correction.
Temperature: 39.2 (°C)
